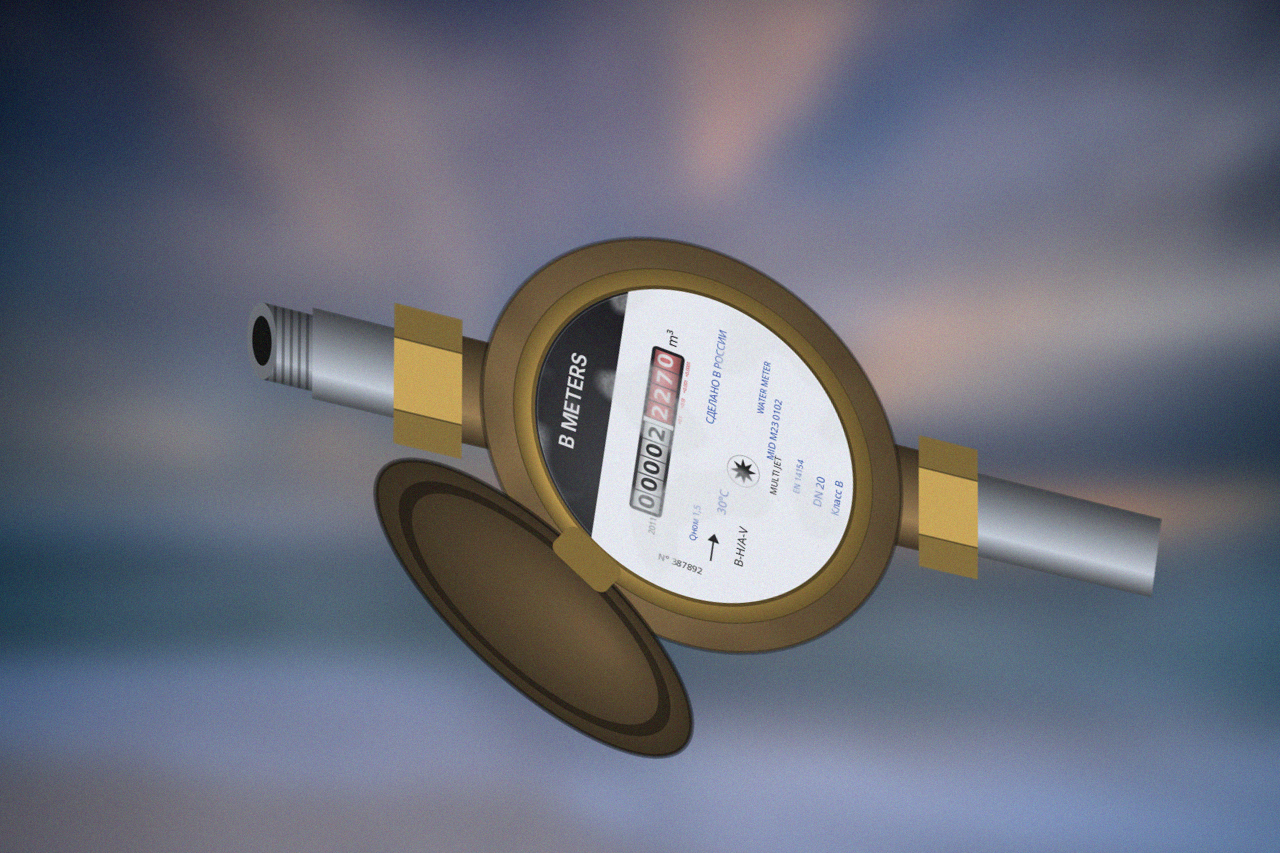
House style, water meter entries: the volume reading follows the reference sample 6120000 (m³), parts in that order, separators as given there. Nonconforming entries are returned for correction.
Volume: 2.2270 (m³)
